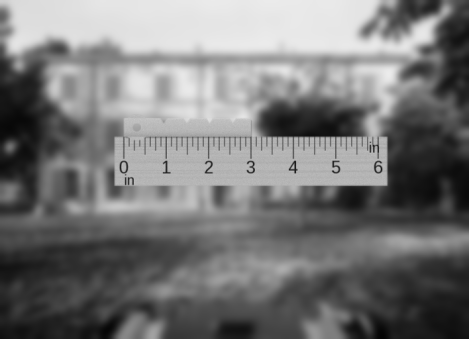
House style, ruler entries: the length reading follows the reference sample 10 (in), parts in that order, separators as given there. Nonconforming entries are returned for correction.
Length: 3 (in)
